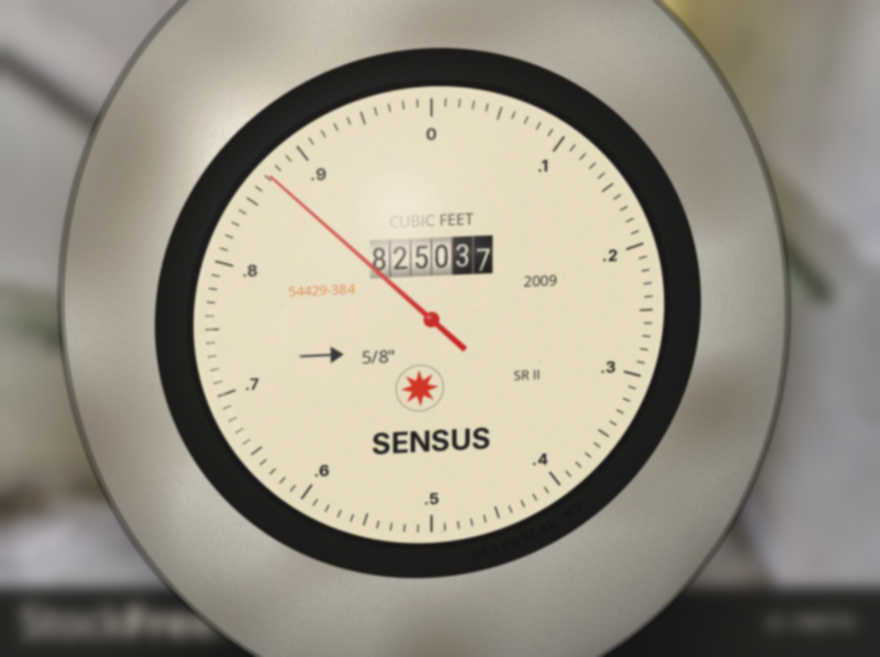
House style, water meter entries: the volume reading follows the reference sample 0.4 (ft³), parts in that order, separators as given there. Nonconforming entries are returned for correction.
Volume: 825036.87 (ft³)
